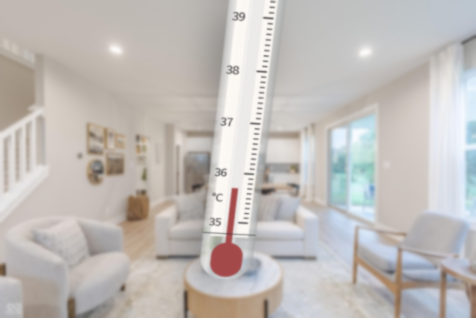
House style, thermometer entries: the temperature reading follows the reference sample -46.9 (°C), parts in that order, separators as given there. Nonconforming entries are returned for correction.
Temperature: 35.7 (°C)
